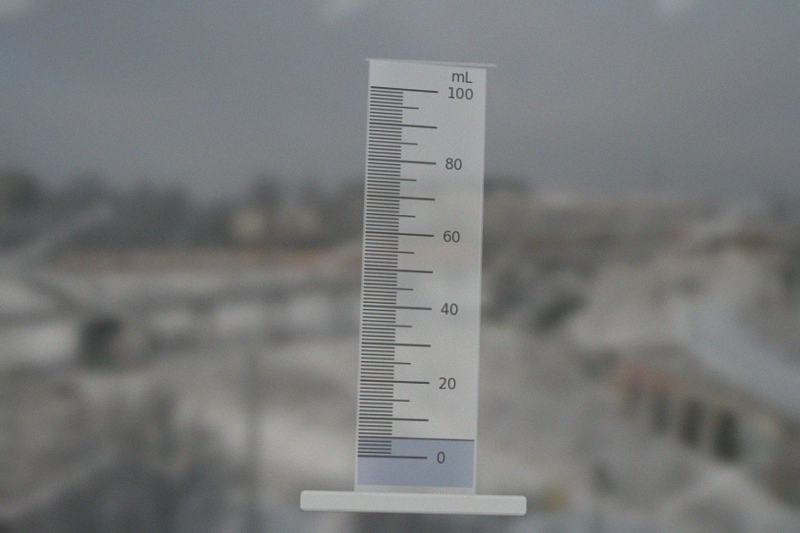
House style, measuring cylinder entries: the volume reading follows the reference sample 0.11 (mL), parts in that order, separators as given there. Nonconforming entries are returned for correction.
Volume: 5 (mL)
